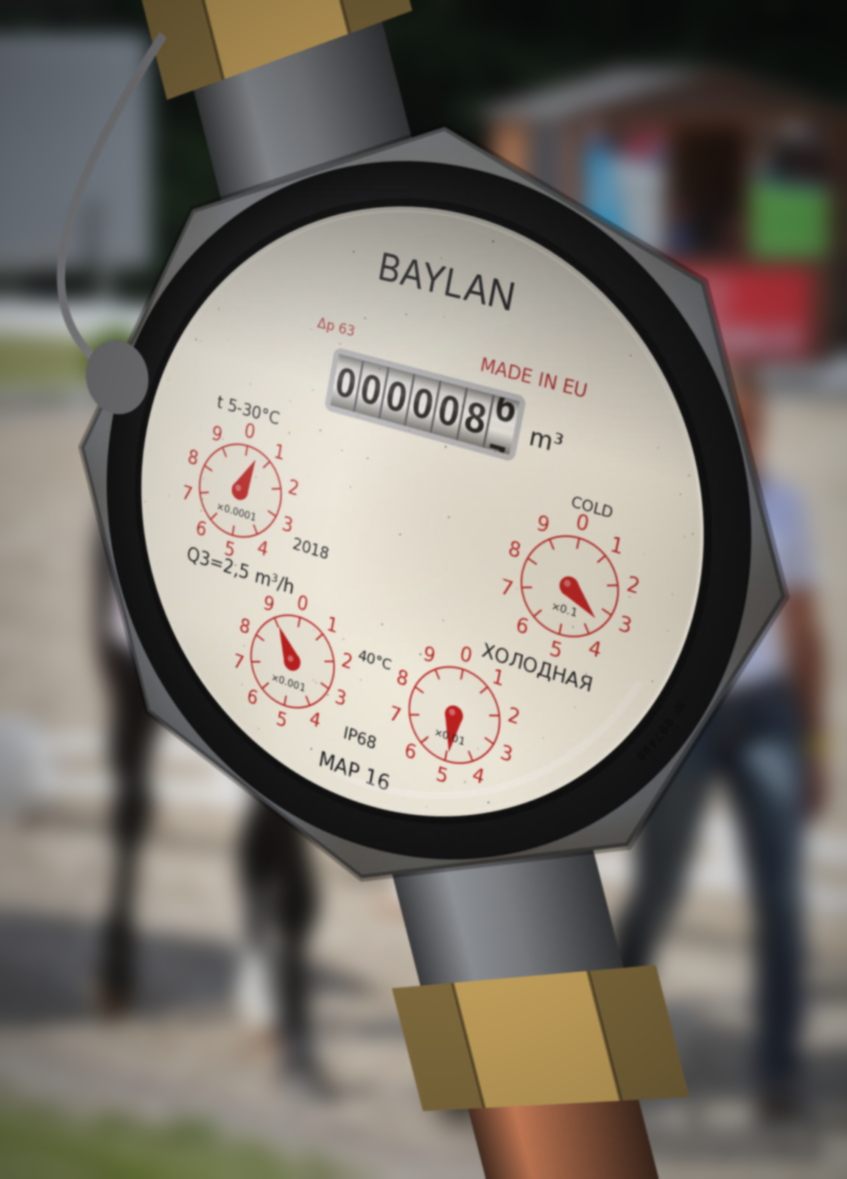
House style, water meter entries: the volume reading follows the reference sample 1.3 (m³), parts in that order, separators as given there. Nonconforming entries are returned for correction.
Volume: 86.3490 (m³)
